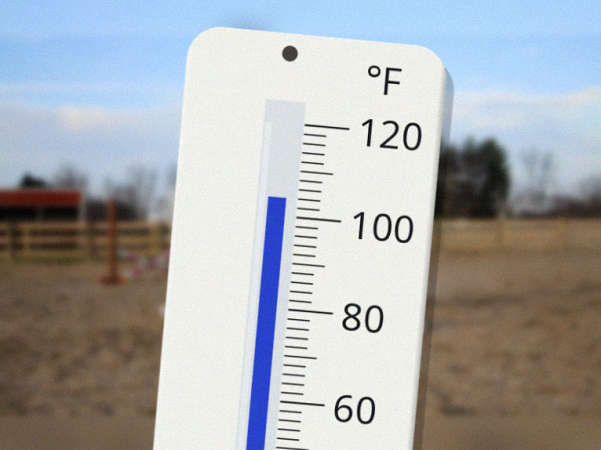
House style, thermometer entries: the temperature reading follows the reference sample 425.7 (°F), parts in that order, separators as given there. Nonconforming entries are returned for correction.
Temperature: 104 (°F)
